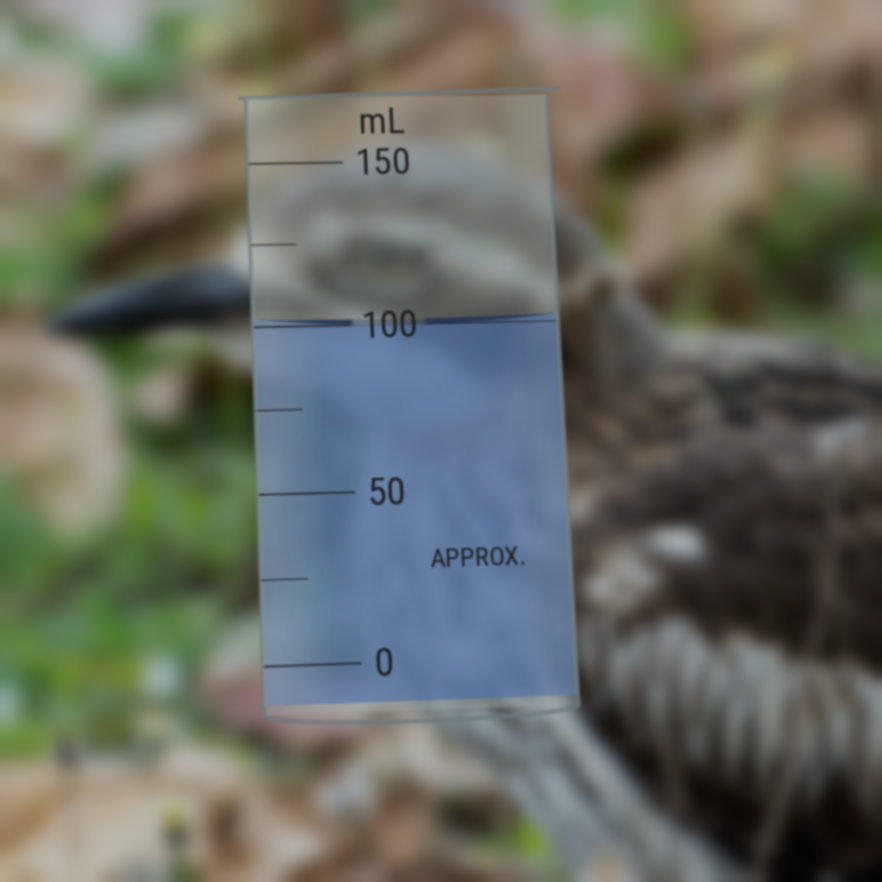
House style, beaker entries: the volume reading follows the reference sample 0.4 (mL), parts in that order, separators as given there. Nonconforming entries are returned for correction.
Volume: 100 (mL)
